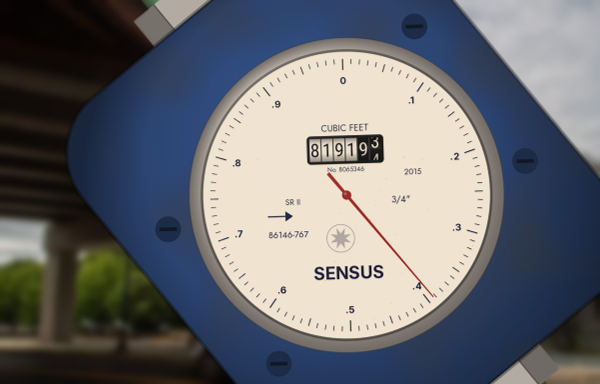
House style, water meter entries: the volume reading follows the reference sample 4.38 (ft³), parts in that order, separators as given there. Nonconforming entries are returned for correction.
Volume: 819193.39 (ft³)
